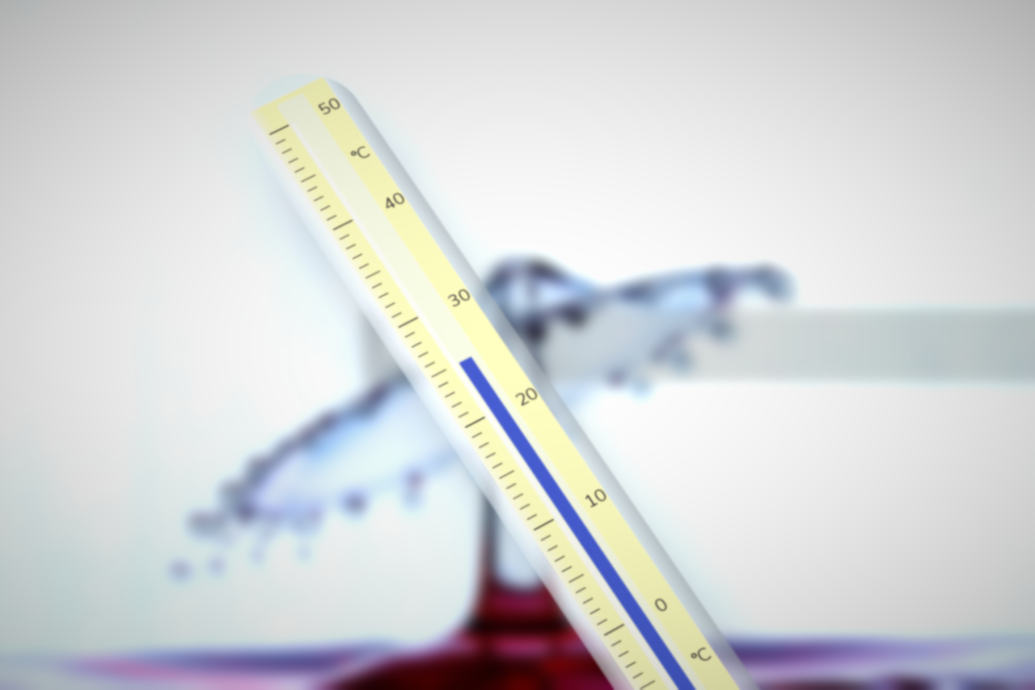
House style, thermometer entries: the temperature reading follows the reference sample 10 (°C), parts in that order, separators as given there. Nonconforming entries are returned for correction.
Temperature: 25 (°C)
